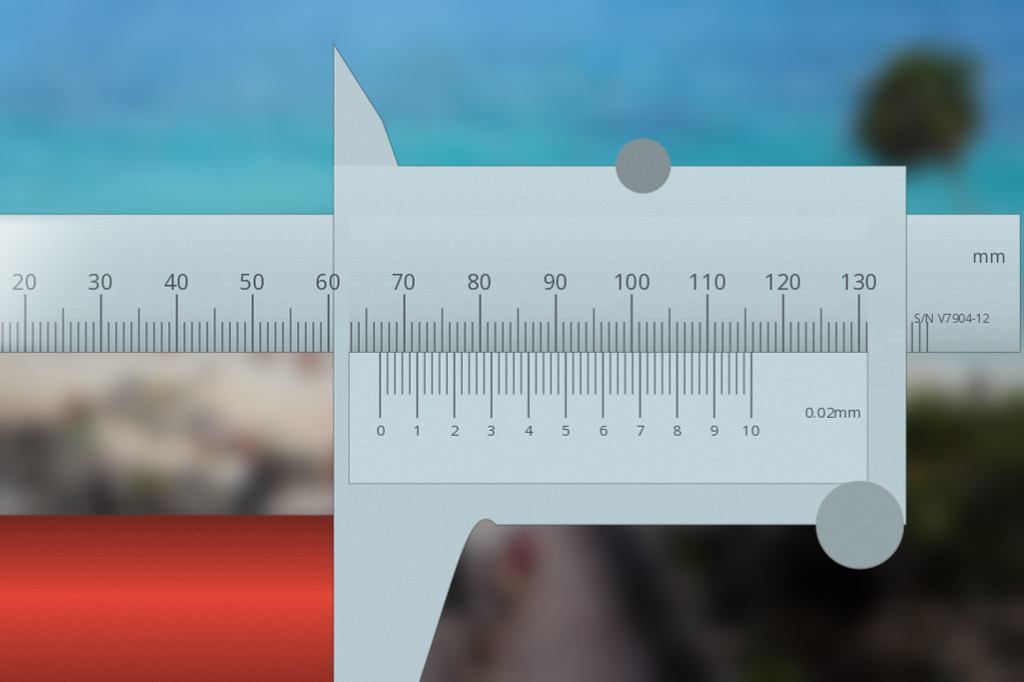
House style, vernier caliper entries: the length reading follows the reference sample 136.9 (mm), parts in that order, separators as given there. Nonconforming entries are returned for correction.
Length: 66.8 (mm)
